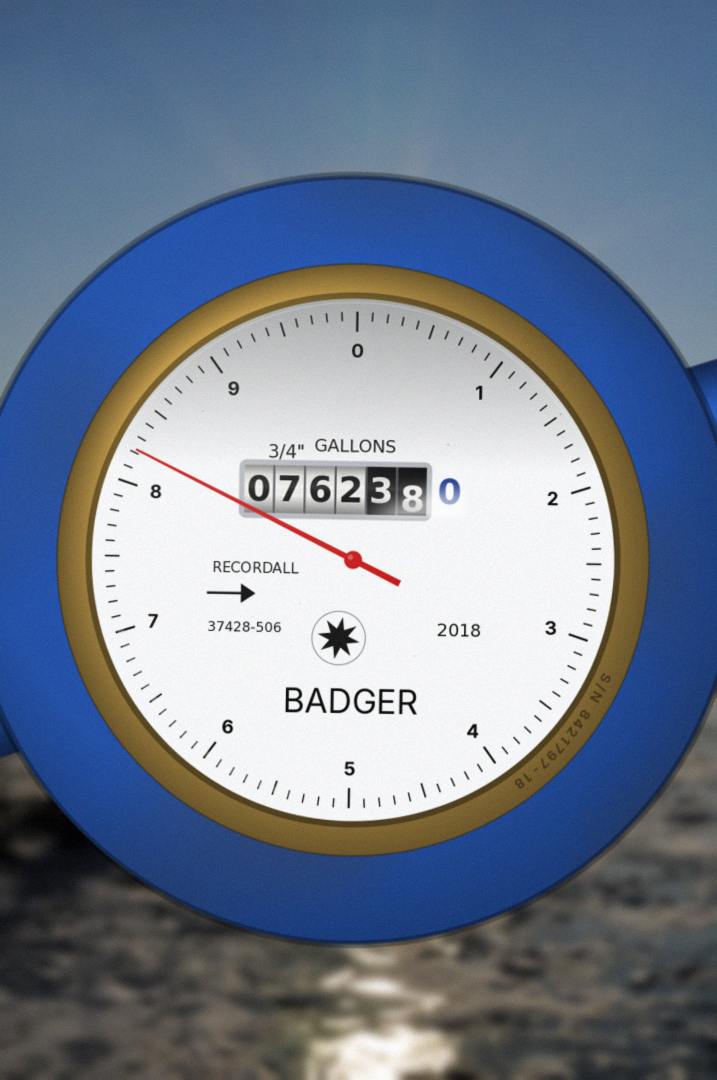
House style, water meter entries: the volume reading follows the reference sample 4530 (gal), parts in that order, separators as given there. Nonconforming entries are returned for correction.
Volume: 762378.2 (gal)
